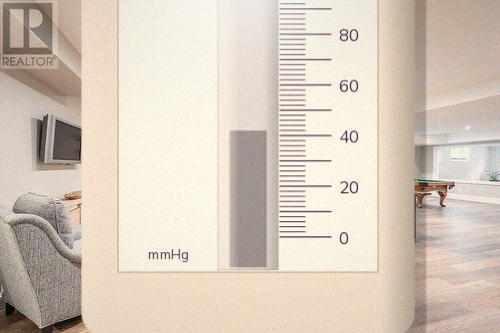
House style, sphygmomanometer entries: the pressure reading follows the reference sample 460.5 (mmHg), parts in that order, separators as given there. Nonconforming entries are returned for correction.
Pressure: 42 (mmHg)
